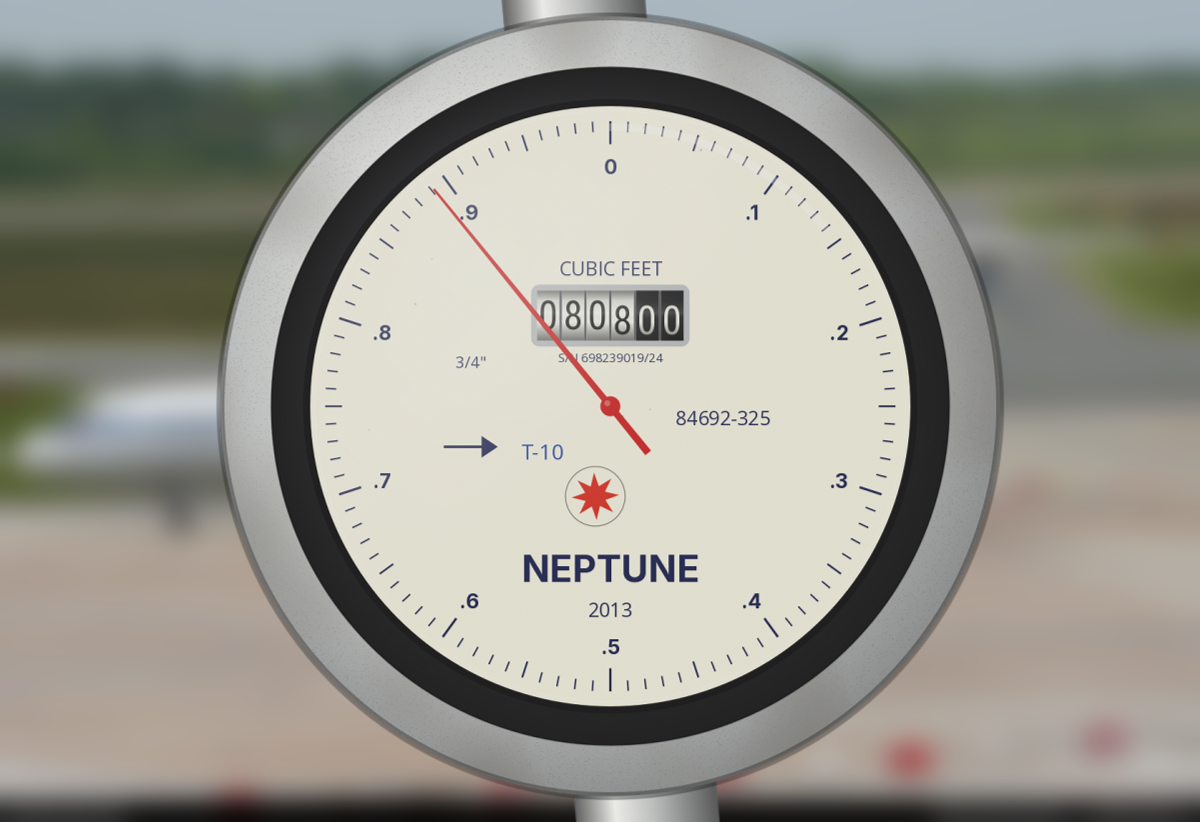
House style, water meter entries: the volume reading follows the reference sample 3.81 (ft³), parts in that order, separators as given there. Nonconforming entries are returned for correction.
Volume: 80799.89 (ft³)
